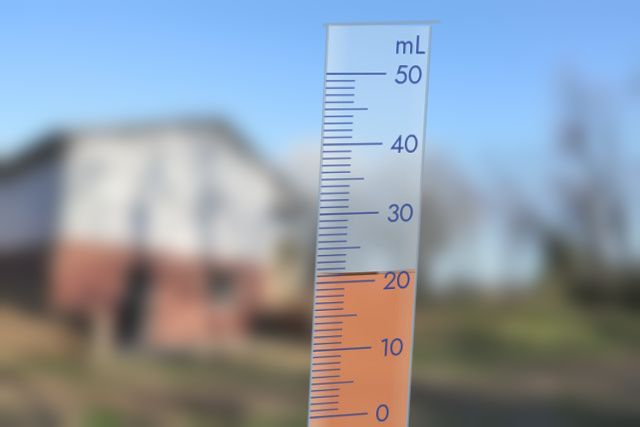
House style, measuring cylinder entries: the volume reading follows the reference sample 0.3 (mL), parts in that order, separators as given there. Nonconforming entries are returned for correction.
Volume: 21 (mL)
